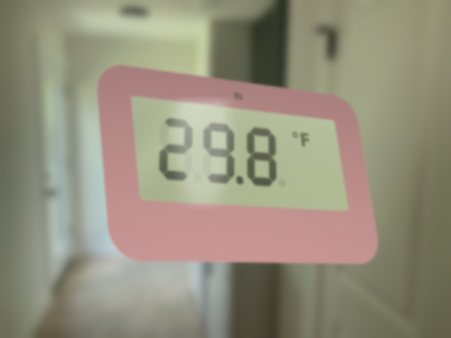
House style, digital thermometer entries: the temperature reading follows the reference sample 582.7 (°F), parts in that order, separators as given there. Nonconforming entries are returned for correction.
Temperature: 29.8 (°F)
